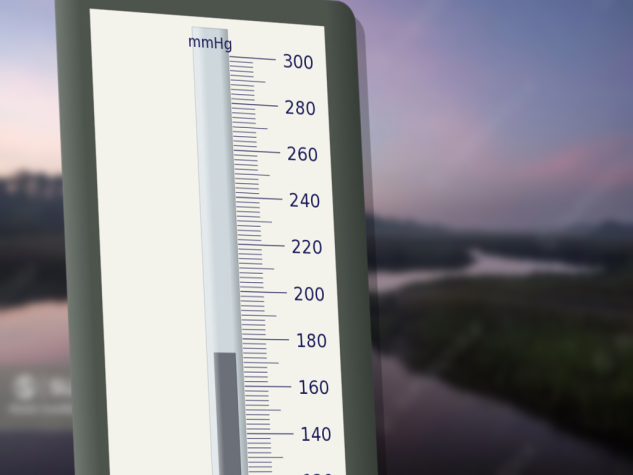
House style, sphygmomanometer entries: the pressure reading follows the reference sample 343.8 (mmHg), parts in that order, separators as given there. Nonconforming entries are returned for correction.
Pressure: 174 (mmHg)
